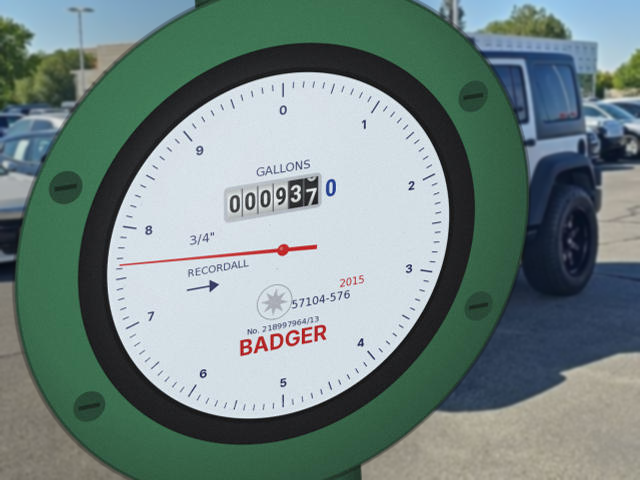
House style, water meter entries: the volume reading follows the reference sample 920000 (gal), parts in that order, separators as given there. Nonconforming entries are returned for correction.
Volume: 9367.6 (gal)
